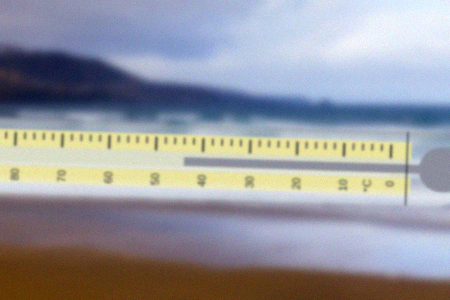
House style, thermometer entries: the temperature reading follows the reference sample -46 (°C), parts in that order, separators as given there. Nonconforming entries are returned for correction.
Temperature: 44 (°C)
